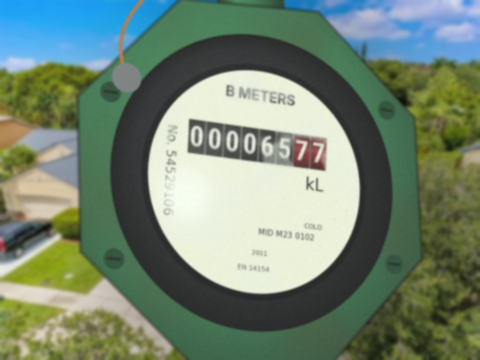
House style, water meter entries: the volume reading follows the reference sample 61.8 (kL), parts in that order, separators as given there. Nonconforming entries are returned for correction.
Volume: 65.77 (kL)
